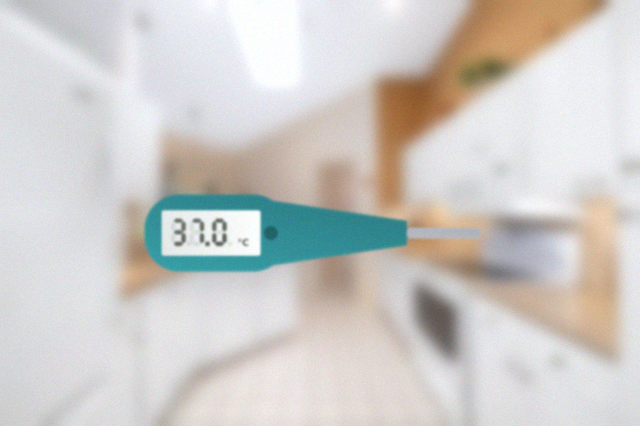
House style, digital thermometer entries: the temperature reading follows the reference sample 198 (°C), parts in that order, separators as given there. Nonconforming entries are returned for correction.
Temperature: 37.0 (°C)
